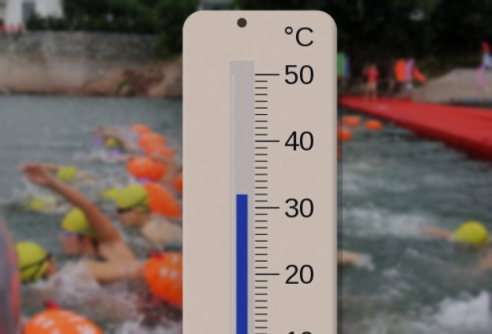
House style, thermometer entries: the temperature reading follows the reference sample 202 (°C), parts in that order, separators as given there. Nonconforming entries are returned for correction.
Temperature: 32 (°C)
